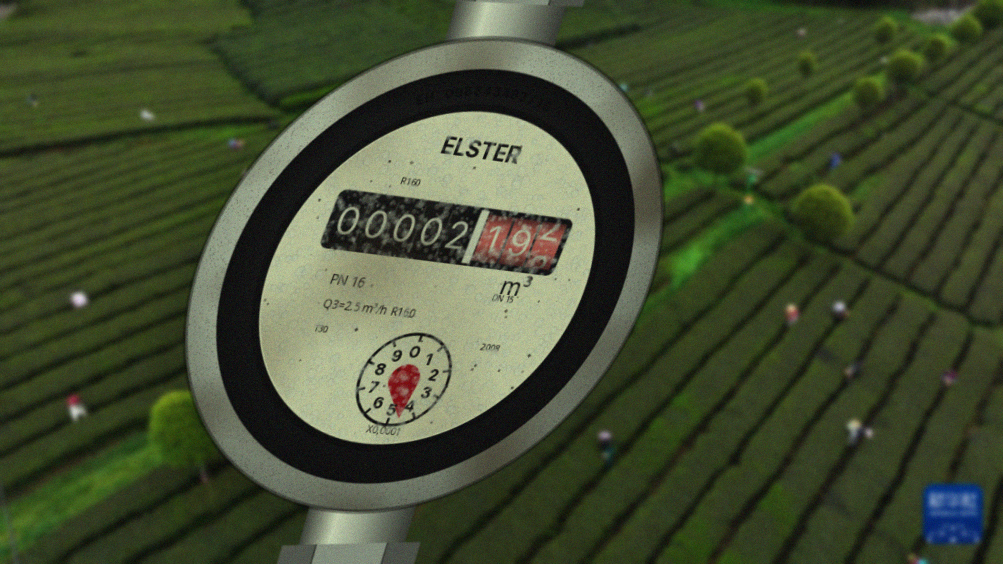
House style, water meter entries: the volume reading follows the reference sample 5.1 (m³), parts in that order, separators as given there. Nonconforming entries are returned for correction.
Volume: 2.1924 (m³)
